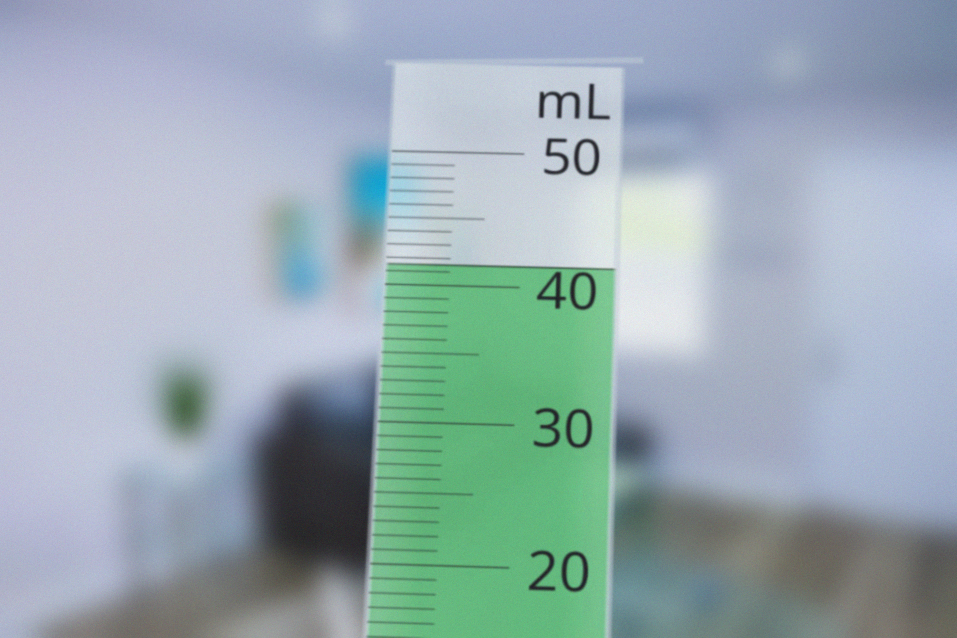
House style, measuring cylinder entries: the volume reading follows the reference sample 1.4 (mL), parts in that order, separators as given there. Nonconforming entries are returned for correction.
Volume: 41.5 (mL)
